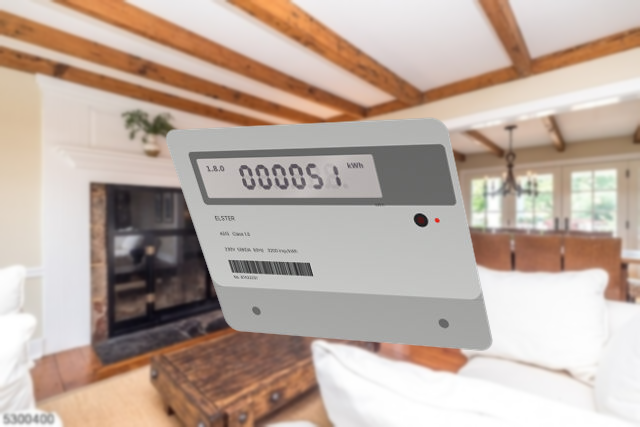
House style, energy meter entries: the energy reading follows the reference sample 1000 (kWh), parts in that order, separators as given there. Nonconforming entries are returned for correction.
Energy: 51 (kWh)
